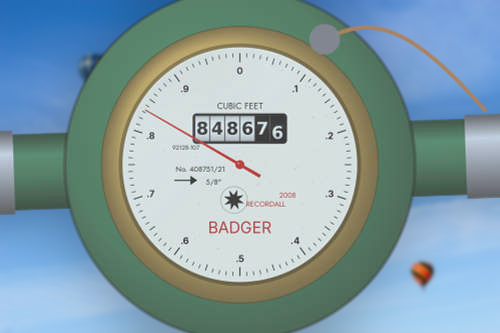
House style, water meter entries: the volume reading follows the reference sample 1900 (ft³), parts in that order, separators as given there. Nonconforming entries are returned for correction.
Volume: 848675.83 (ft³)
